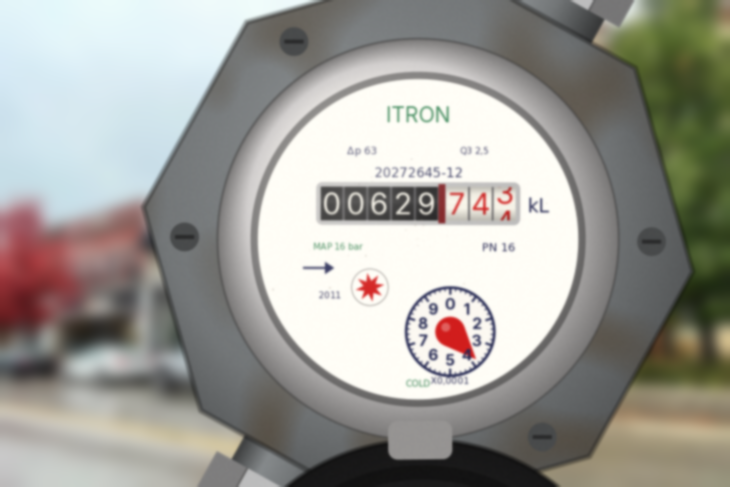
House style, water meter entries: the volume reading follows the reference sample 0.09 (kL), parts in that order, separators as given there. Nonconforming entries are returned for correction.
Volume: 629.7433 (kL)
